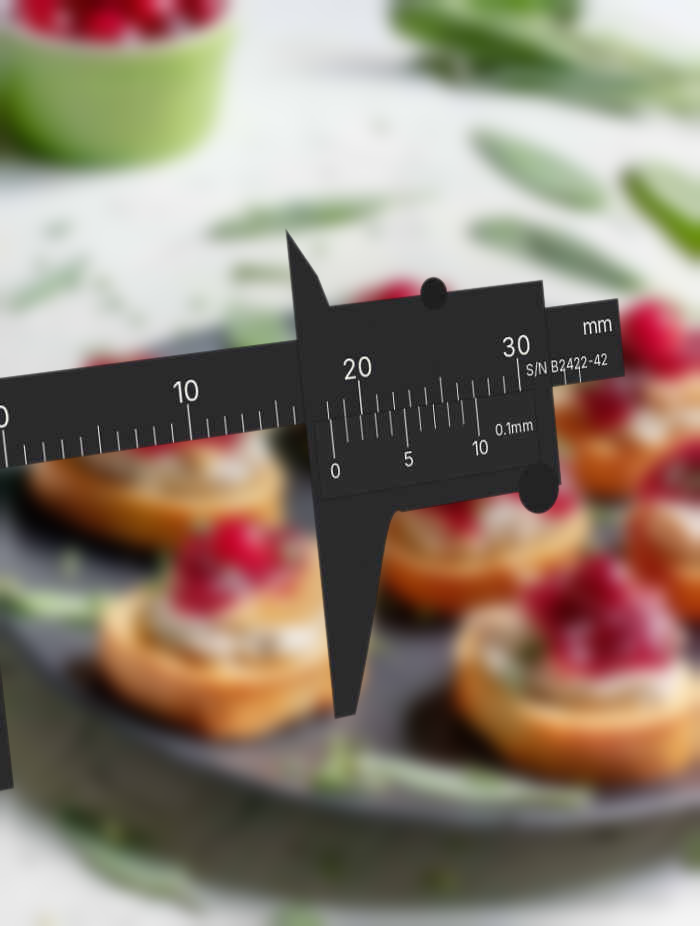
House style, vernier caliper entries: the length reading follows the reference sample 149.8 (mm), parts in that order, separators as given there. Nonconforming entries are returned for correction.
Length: 18.1 (mm)
